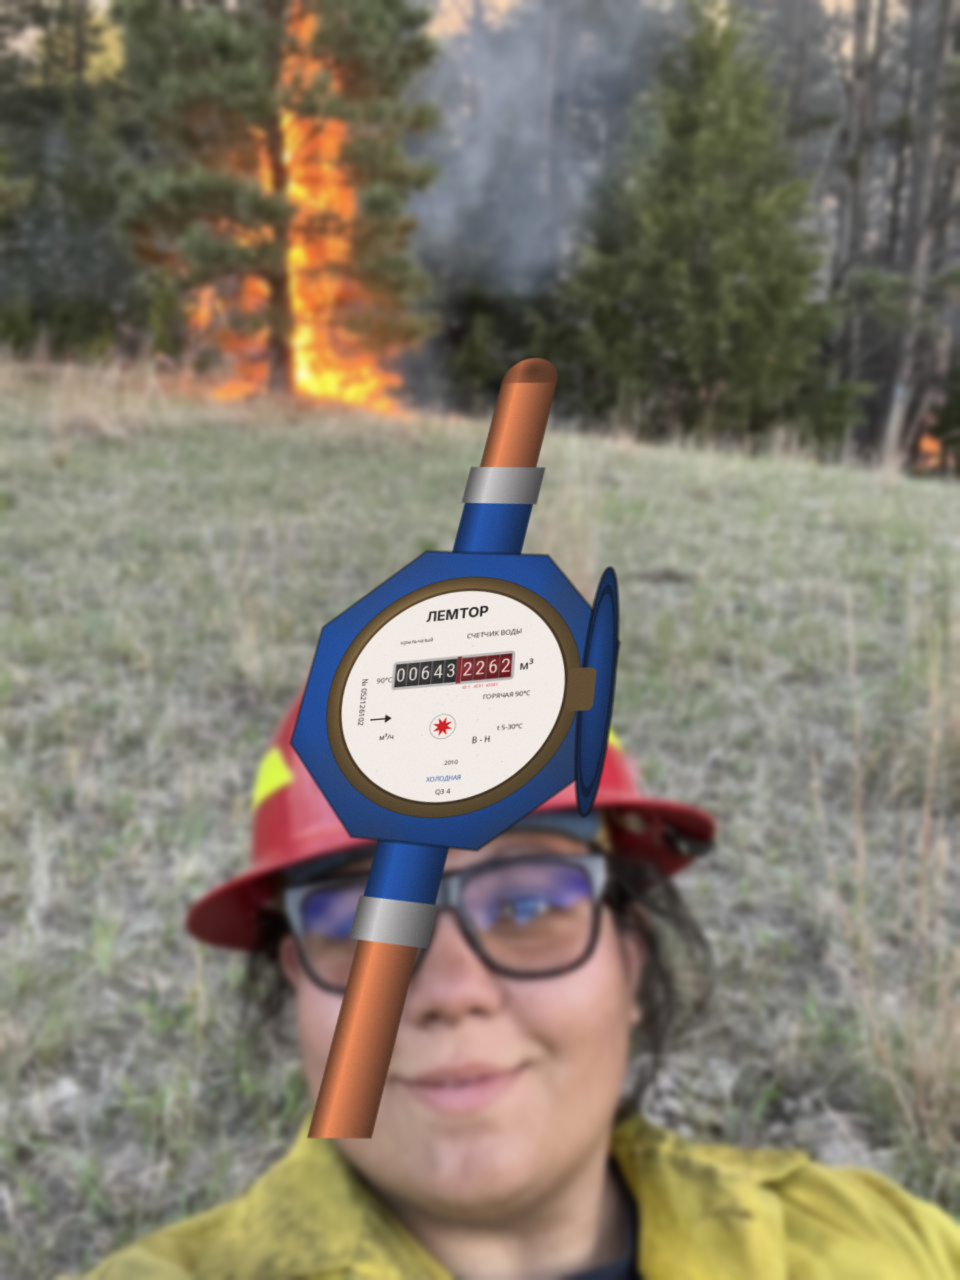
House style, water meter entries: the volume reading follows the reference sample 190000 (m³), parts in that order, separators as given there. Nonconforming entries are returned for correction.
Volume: 643.2262 (m³)
